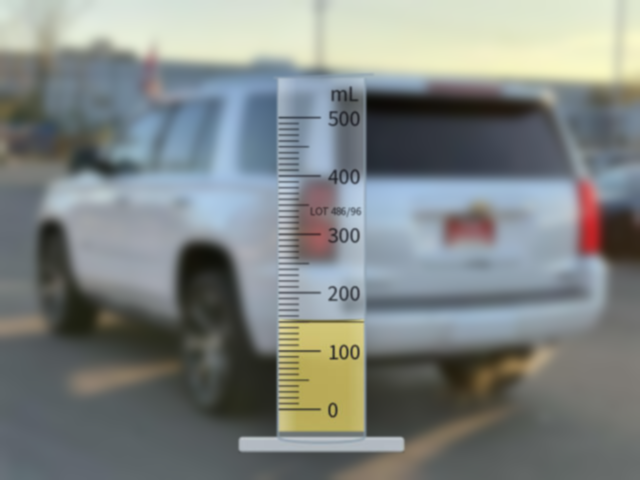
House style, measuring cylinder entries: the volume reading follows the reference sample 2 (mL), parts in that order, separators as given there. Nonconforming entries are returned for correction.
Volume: 150 (mL)
